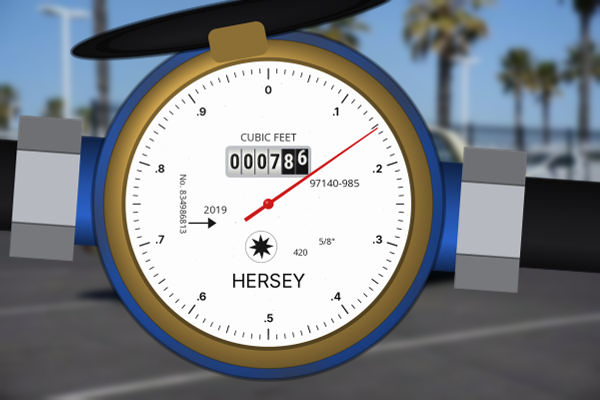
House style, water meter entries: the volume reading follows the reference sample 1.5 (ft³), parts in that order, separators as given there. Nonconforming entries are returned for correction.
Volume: 786.15 (ft³)
